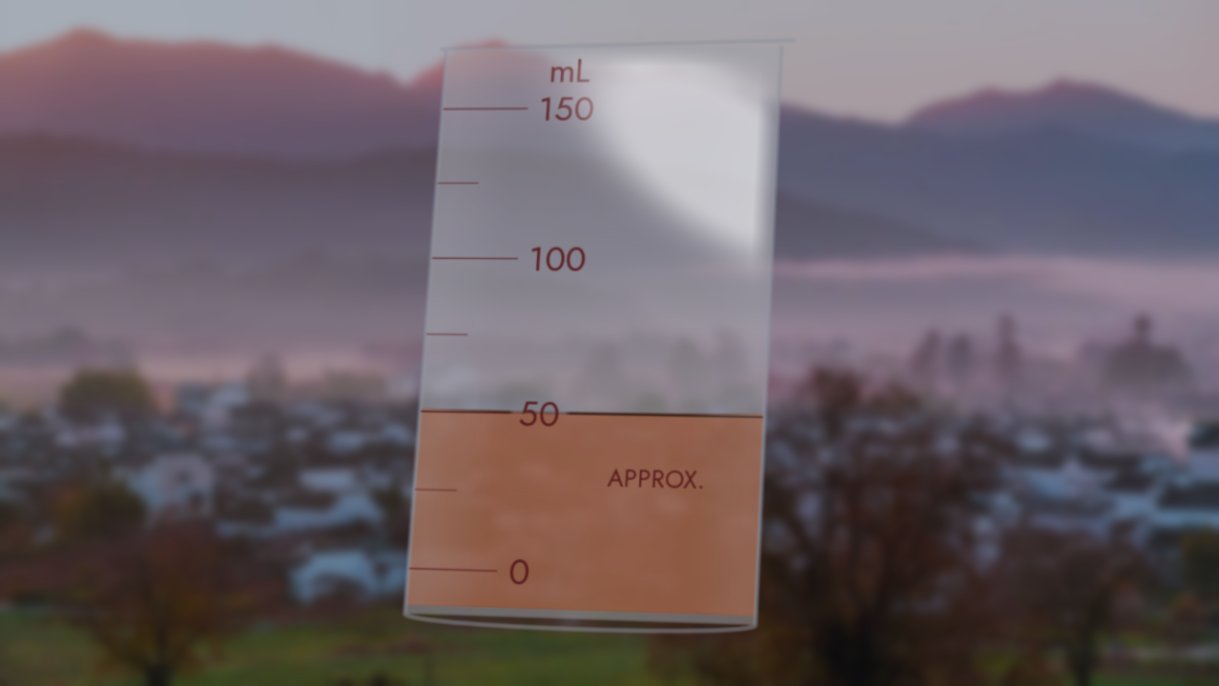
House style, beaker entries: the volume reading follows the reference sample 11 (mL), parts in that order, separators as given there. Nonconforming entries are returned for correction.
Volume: 50 (mL)
